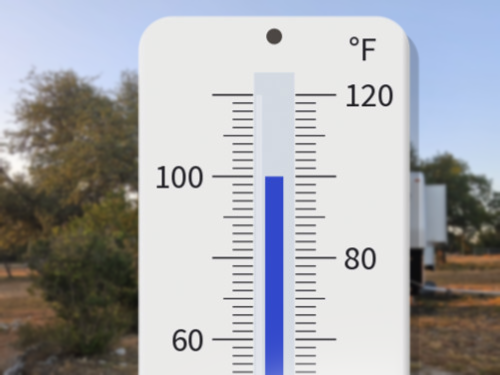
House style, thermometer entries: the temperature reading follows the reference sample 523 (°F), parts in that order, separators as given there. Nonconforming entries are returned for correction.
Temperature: 100 (°F)
